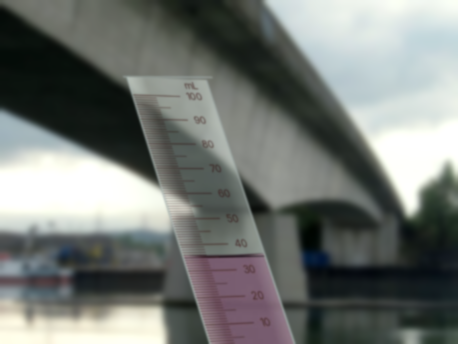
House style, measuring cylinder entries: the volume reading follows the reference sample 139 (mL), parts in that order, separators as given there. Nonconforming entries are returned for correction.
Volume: 35 (mL)
